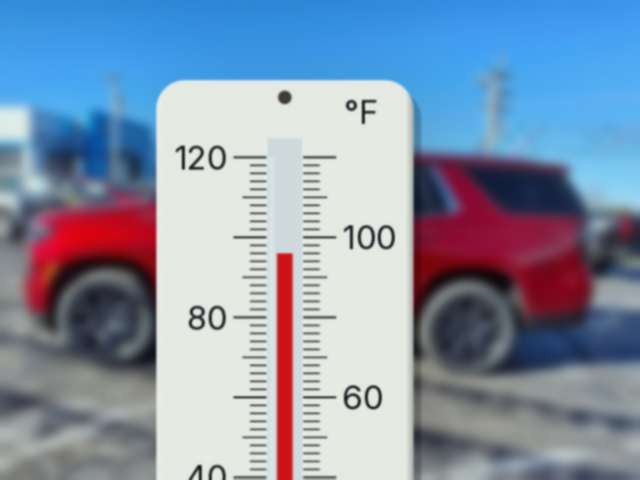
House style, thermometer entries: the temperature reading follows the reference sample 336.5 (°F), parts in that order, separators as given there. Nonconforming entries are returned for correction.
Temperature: 96 (°F)
